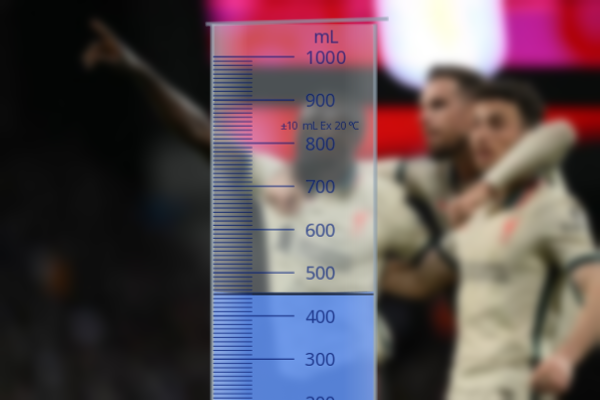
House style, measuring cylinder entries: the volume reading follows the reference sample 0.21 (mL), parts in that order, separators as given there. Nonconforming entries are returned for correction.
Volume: 450 (mL)
